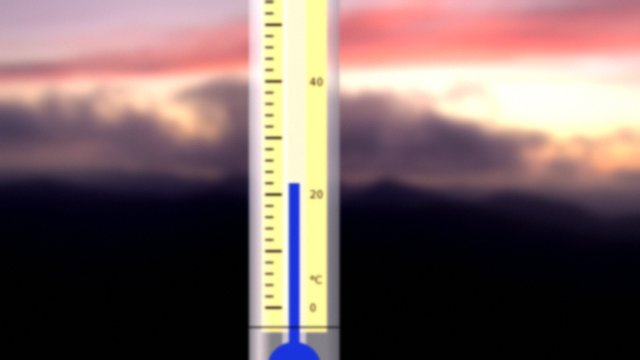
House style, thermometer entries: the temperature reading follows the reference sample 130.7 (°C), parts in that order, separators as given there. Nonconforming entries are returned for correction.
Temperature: 22 (°C)
